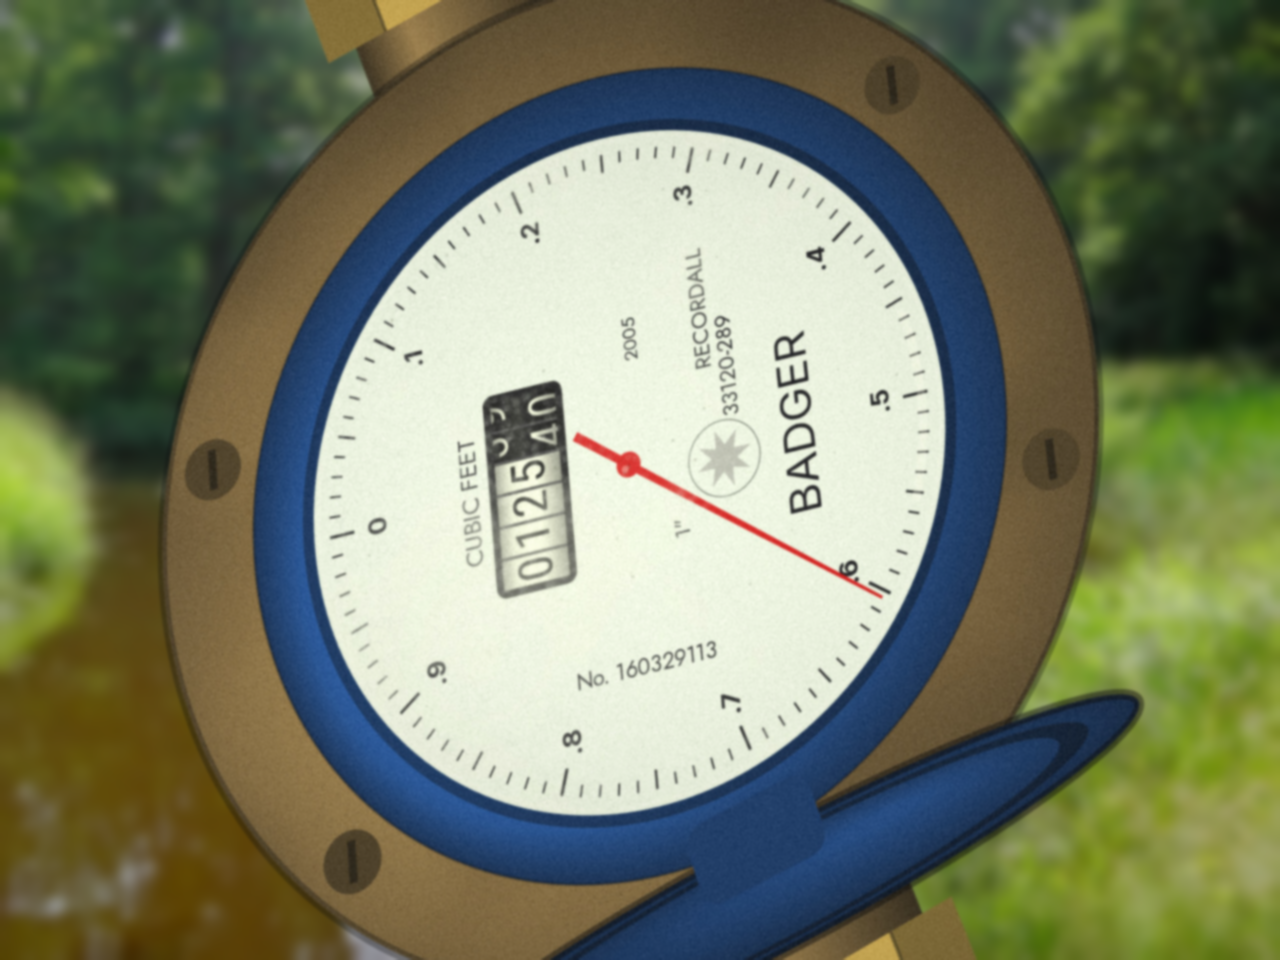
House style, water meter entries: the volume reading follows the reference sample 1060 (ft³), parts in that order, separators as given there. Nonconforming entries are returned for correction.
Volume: 12539.60 (ft³)
